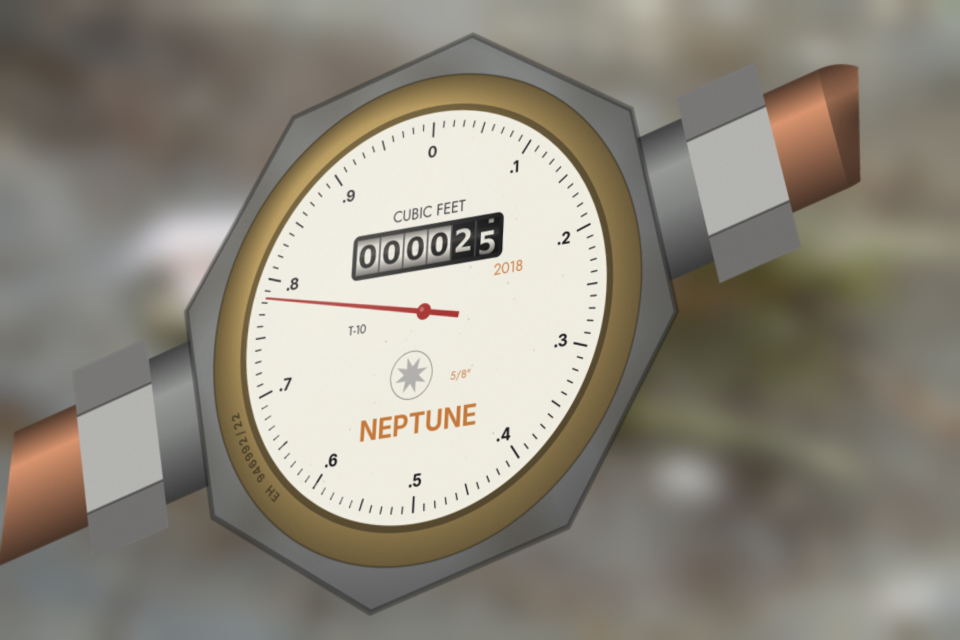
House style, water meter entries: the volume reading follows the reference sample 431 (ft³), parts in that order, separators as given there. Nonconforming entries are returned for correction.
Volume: 24.78 (ft³)
